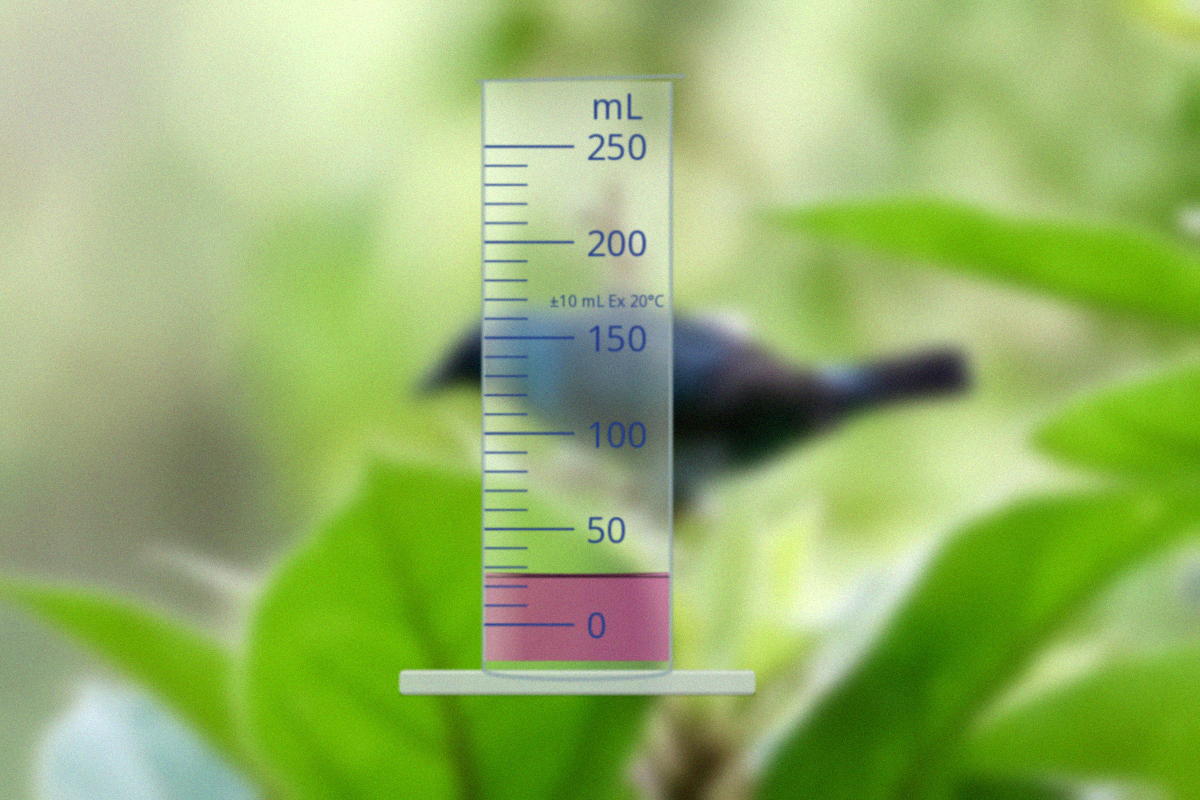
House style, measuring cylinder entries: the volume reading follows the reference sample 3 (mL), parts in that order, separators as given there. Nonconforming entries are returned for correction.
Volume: 25 (mL)
